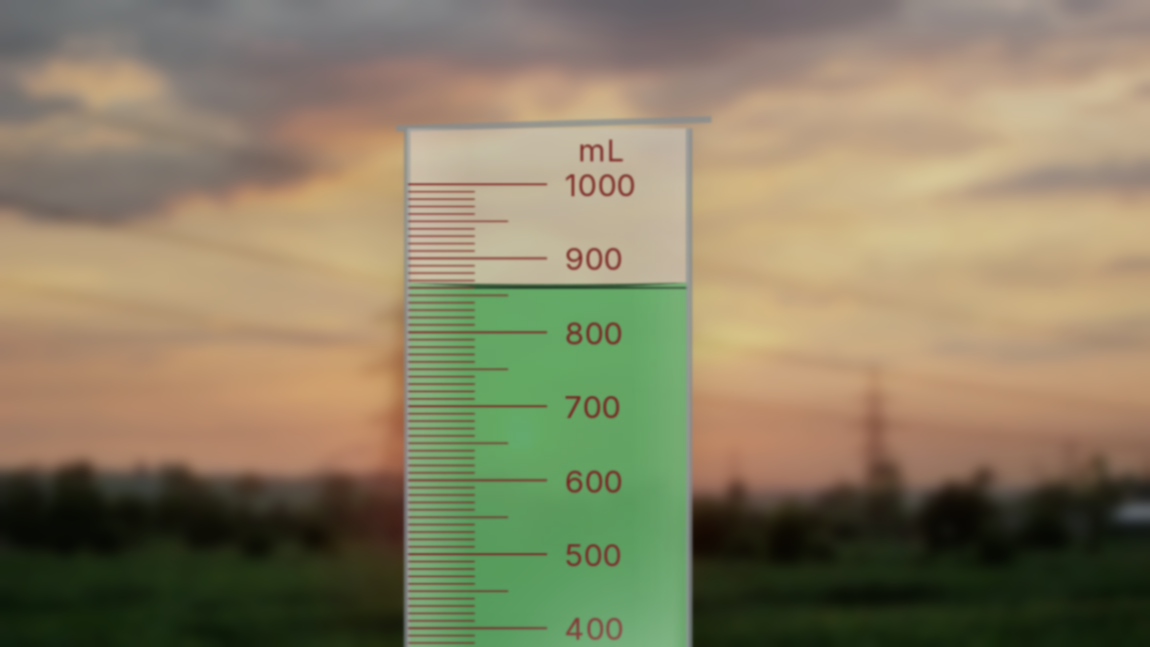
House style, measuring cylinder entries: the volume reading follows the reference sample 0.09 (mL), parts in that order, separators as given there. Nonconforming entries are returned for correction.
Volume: 860 (mL)
